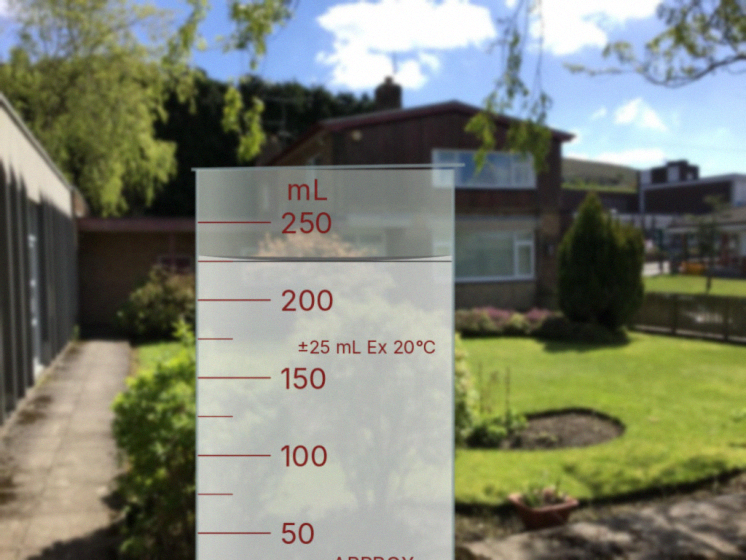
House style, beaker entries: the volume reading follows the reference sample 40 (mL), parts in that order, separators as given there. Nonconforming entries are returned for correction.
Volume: 225 (mL)
